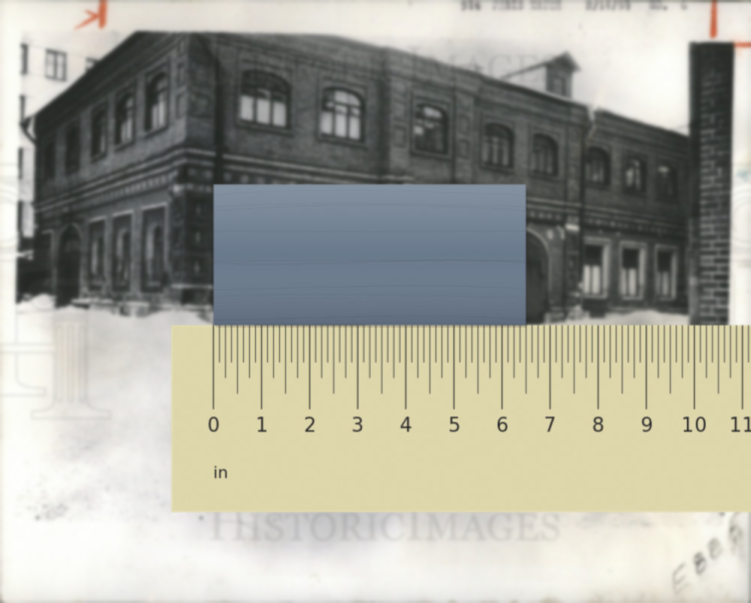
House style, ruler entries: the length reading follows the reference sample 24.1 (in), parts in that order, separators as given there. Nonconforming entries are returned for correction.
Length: 6.5 (in)
